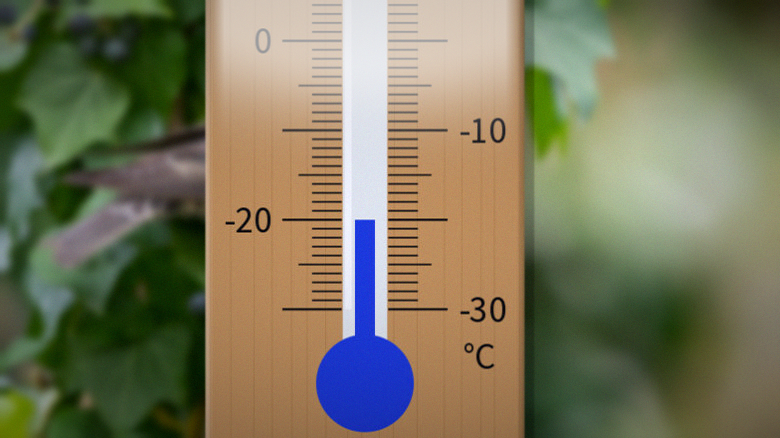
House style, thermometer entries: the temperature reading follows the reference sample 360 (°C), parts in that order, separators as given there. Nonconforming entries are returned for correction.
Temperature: -20 (°C)
